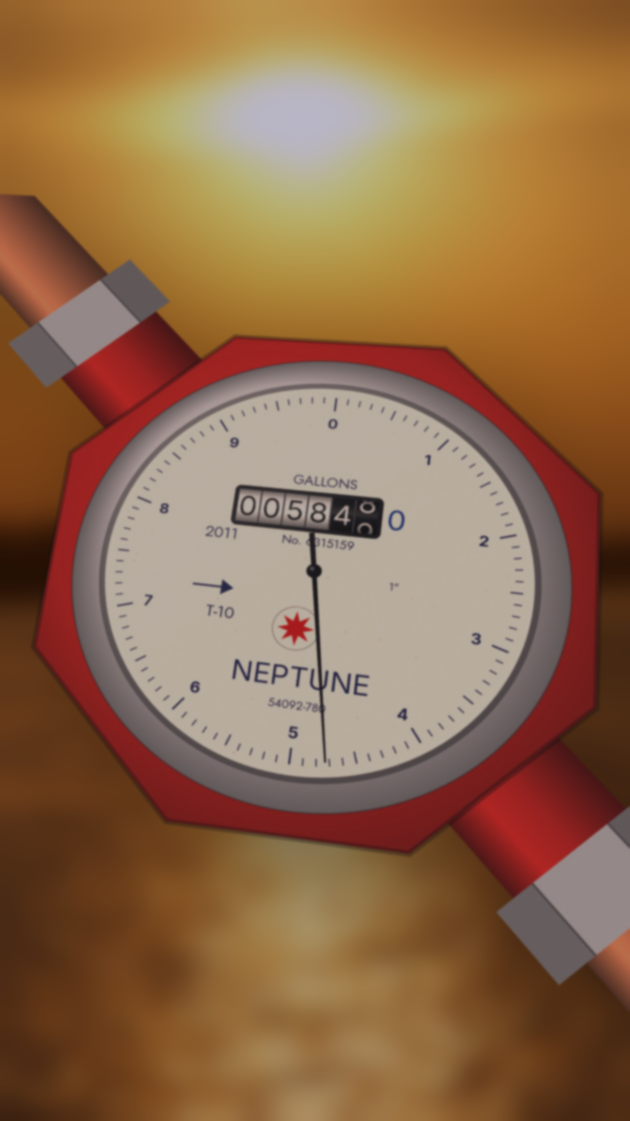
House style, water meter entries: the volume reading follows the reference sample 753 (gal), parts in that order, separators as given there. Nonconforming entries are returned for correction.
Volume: 58484.7 (gal)
